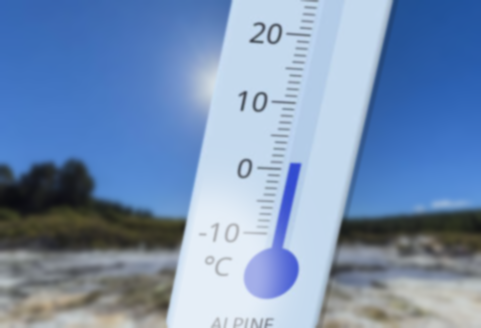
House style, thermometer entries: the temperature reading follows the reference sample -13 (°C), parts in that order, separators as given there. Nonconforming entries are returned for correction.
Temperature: 1 (°C)
